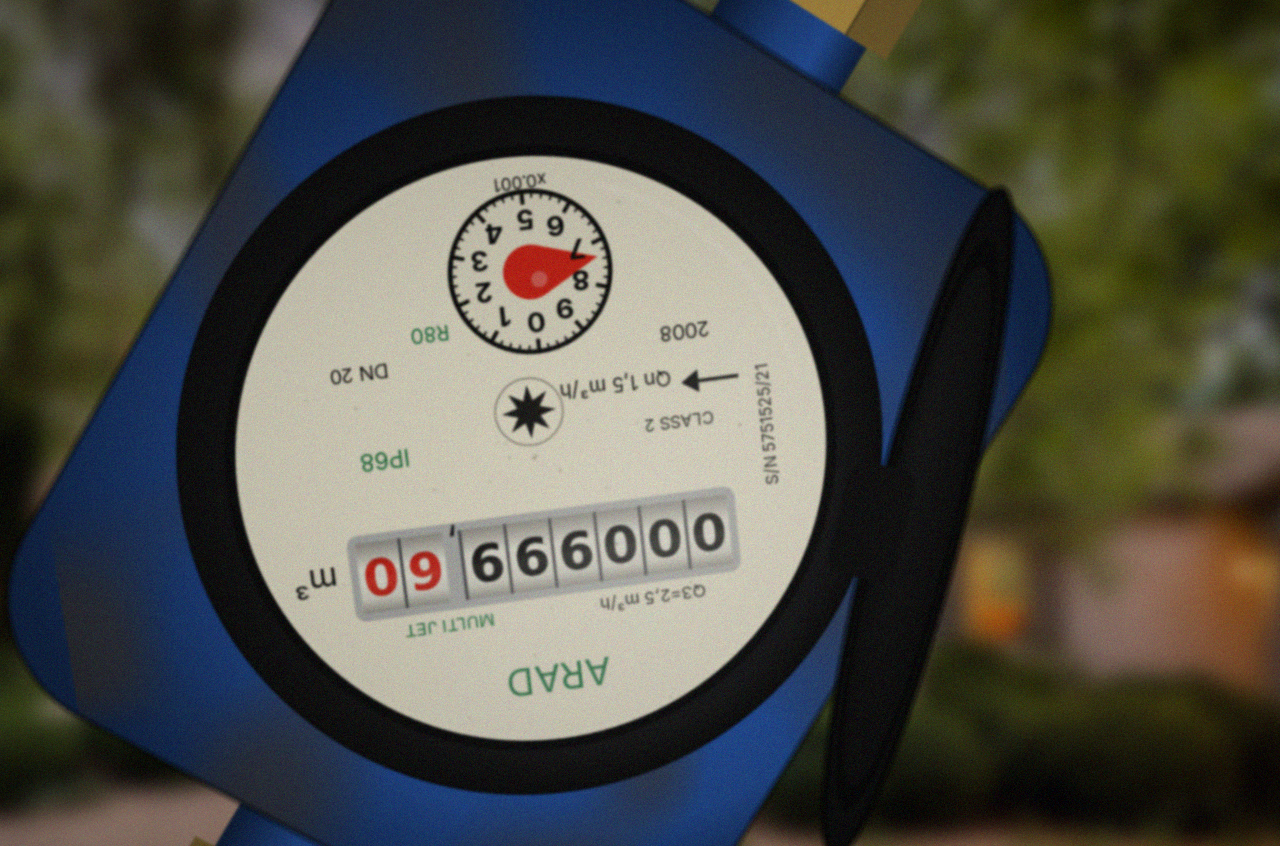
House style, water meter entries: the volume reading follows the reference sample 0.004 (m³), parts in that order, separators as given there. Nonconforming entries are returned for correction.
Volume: 999.607 (m³)
